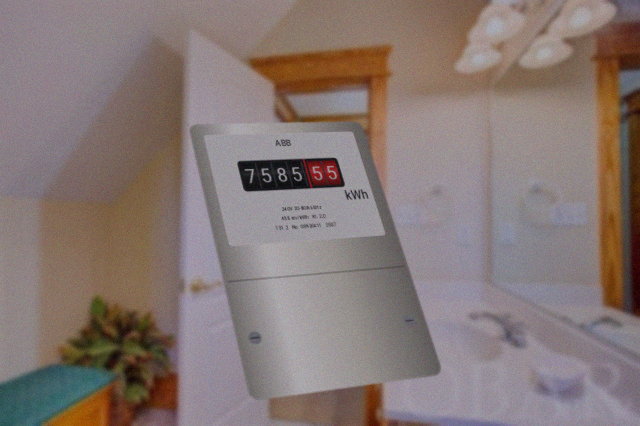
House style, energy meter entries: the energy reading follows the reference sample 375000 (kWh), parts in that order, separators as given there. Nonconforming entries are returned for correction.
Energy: 7585.55 (kWh)
